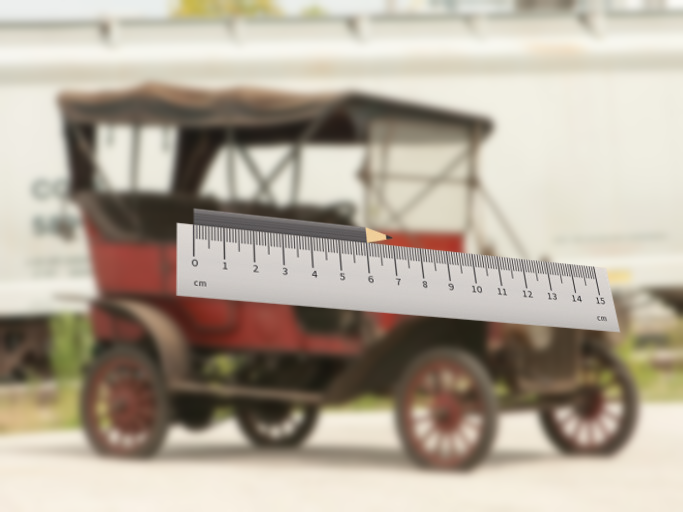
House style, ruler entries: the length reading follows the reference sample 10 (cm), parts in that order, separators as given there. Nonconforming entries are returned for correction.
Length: 7 (cm)
